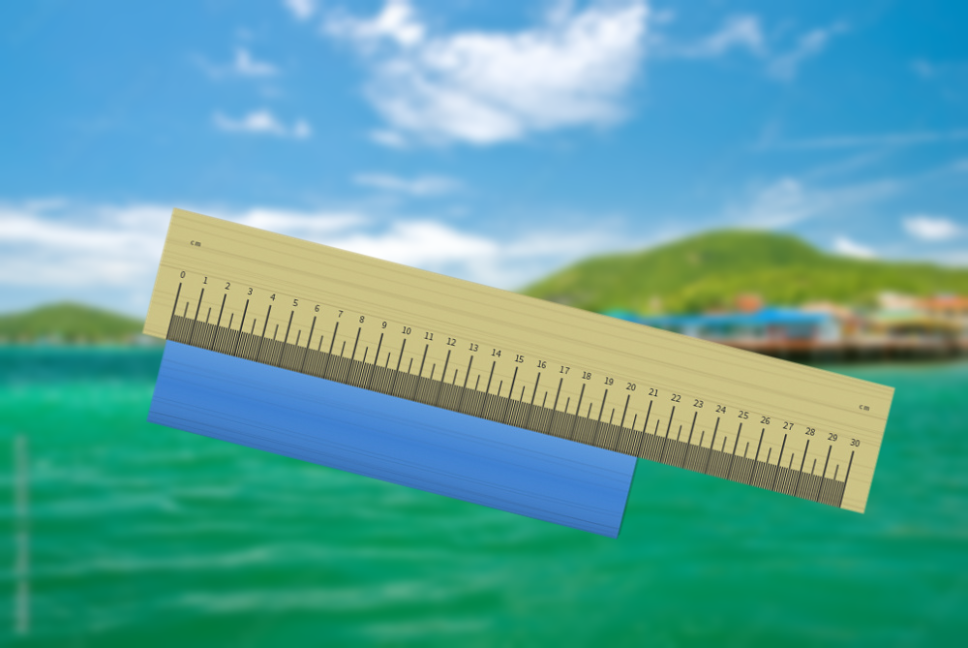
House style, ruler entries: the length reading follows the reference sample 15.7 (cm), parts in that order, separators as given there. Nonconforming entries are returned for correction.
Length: 21 (cm)
